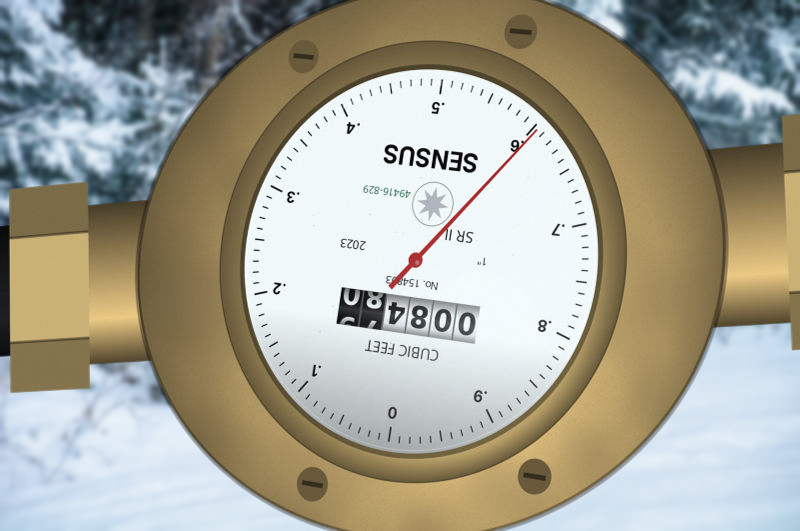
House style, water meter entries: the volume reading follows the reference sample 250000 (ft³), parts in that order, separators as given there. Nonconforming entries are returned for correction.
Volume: 8479.60 (ft³)
